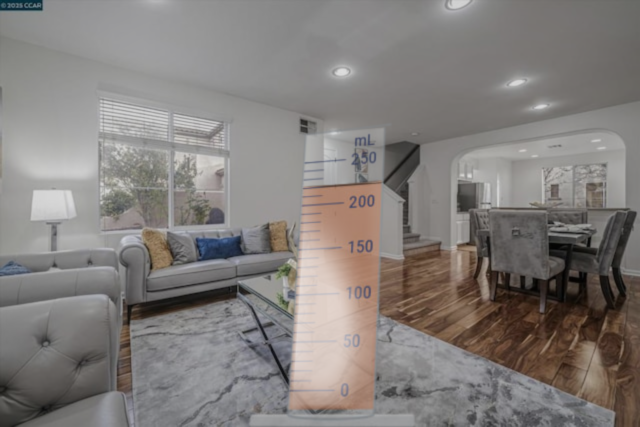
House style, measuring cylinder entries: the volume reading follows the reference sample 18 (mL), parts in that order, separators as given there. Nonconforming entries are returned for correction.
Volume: 220 (mL)
